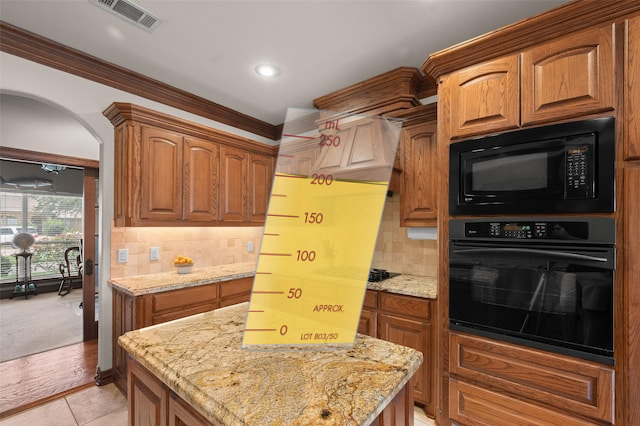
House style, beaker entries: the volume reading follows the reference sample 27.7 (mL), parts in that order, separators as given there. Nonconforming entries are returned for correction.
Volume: 200 (mL)
